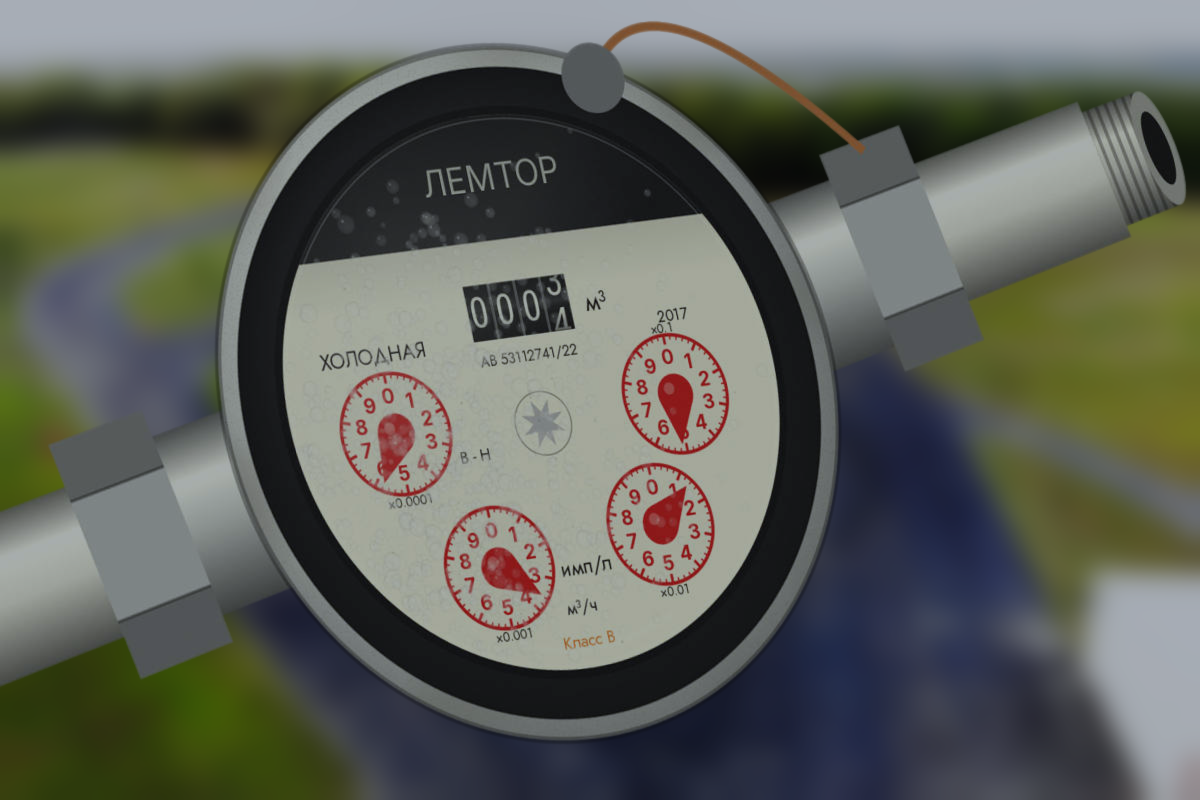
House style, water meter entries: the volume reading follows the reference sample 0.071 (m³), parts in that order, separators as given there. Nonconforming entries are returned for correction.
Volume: 3.5135 (m³)
